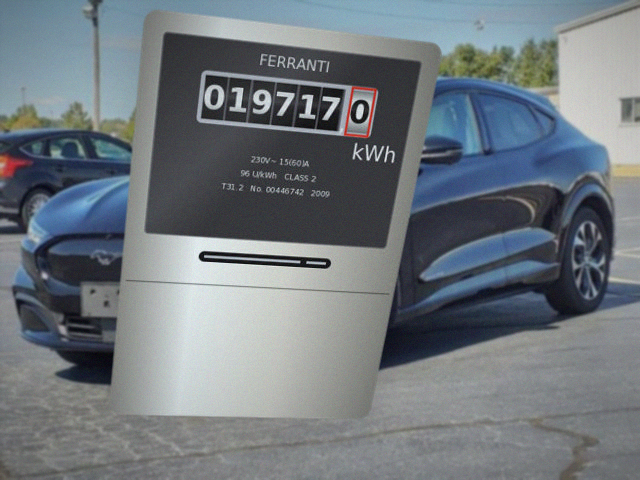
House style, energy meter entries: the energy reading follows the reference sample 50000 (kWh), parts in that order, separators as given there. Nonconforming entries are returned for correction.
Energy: 19717.0 (kWh)
